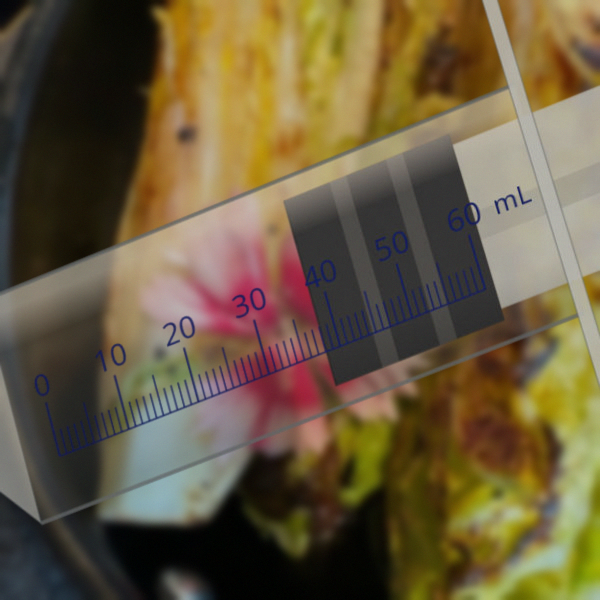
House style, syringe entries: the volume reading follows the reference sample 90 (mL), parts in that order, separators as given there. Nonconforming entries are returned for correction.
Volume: 38 (mL)
